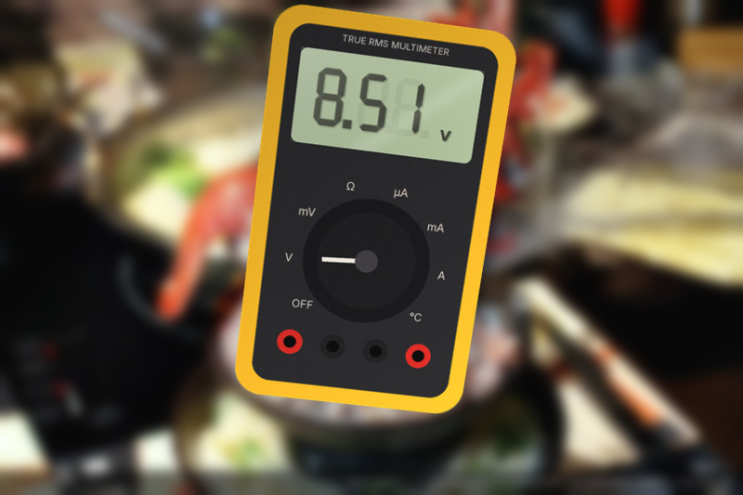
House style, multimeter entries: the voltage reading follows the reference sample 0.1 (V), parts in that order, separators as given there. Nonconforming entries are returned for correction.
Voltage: 8.51 (V)
